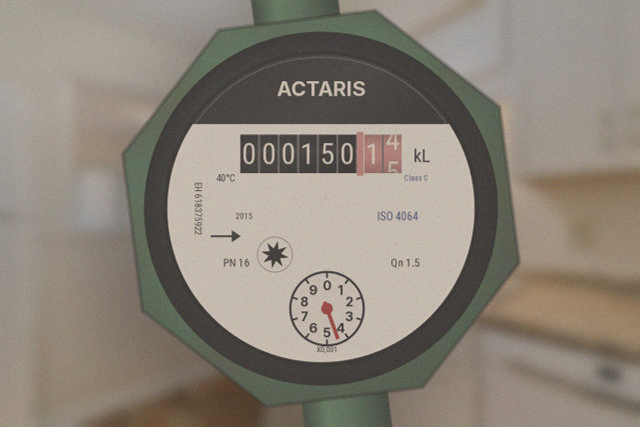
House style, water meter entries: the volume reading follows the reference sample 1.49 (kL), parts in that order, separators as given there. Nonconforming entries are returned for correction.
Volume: 150.144 (kL)
